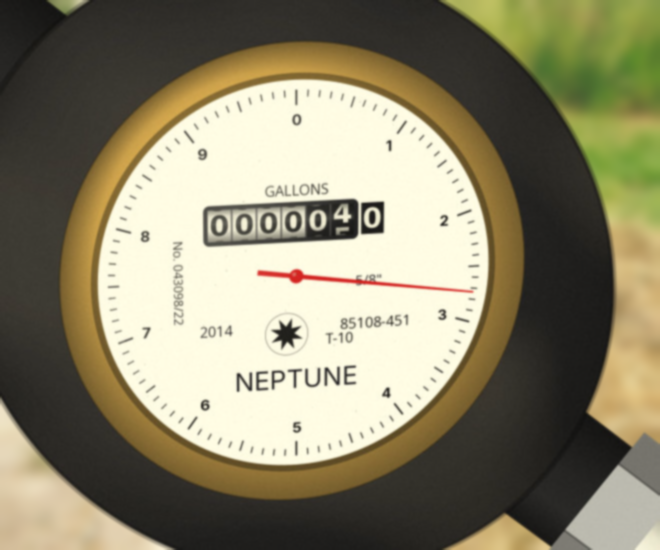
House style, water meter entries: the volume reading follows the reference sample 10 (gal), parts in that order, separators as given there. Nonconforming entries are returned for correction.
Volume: 42.7 (gal)
